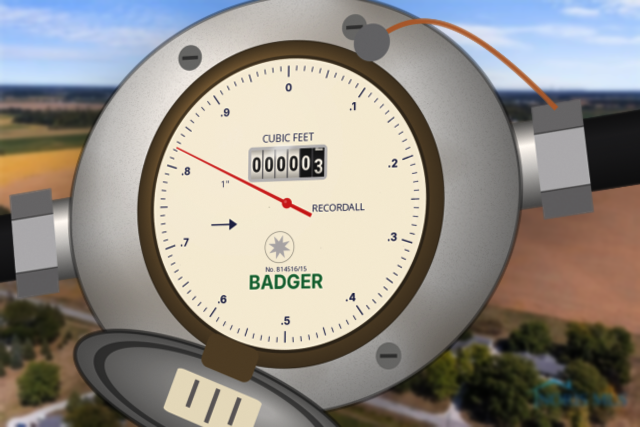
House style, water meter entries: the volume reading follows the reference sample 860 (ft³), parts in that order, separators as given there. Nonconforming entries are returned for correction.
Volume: 2.82 (ft³)
